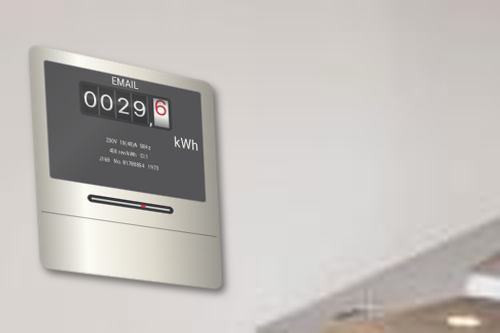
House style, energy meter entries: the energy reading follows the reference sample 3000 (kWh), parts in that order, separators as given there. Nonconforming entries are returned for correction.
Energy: 29.6 (kWh)
